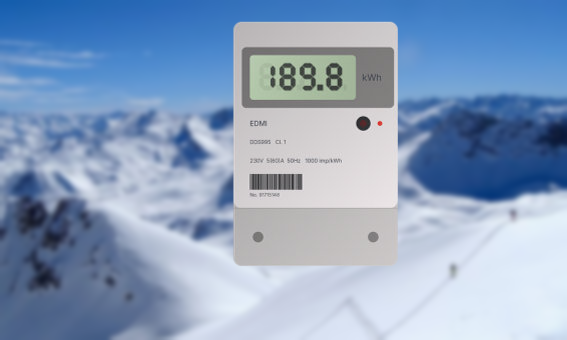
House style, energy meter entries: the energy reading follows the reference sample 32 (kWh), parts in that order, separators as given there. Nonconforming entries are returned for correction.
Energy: 189.8 (kWh)
